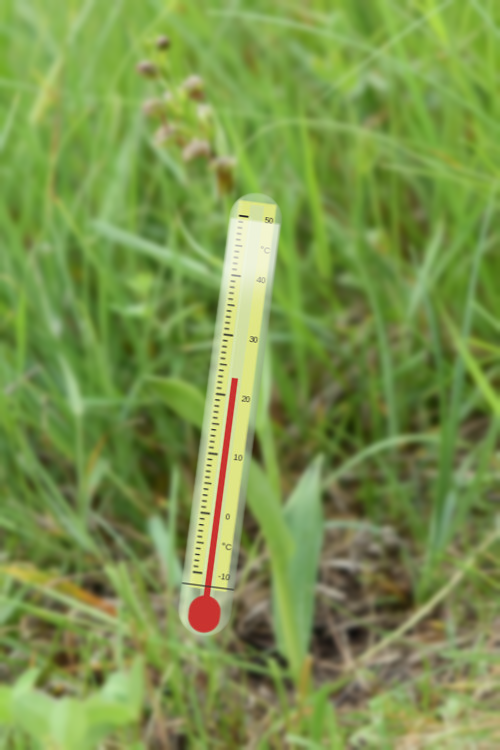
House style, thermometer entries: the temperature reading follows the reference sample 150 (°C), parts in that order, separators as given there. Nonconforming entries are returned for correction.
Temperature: 23 (°C)
